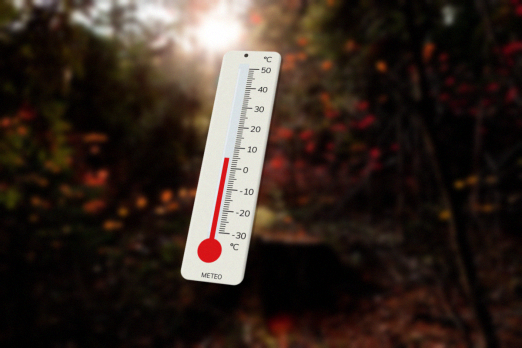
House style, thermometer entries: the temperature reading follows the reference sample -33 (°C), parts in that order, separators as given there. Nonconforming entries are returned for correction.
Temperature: 5 (°C)
